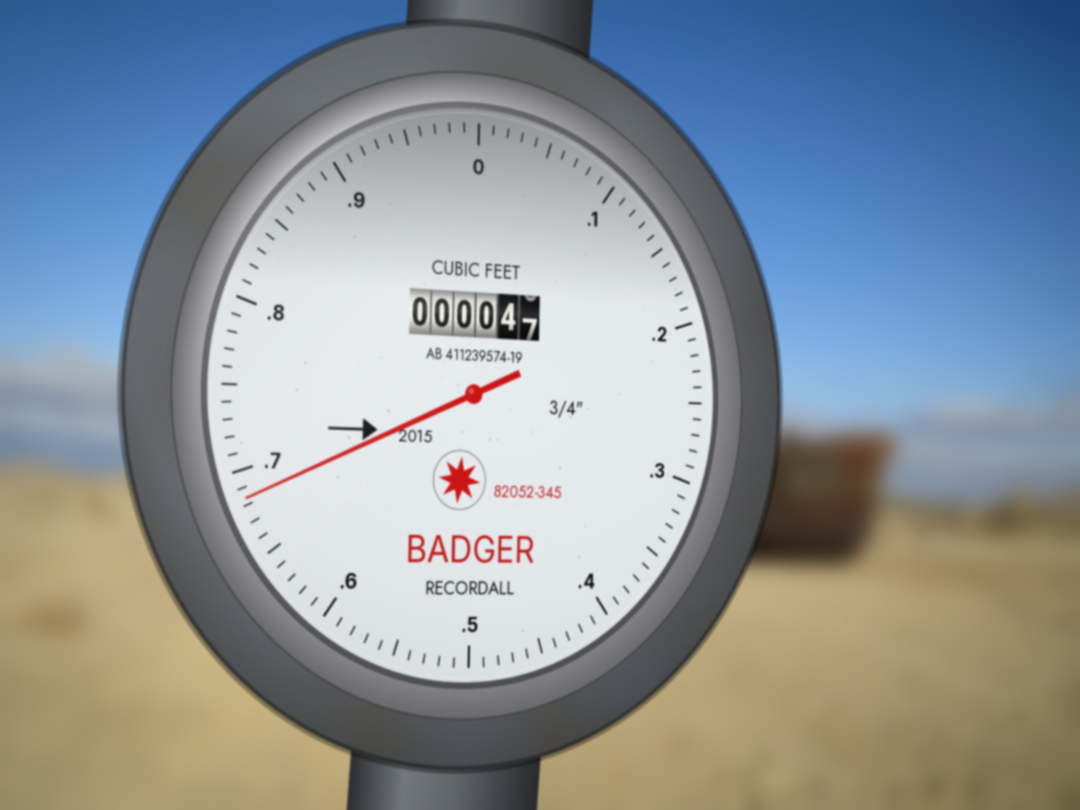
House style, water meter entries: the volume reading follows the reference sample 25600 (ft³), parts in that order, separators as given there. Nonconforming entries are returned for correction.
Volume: 46.68 (ft³)
